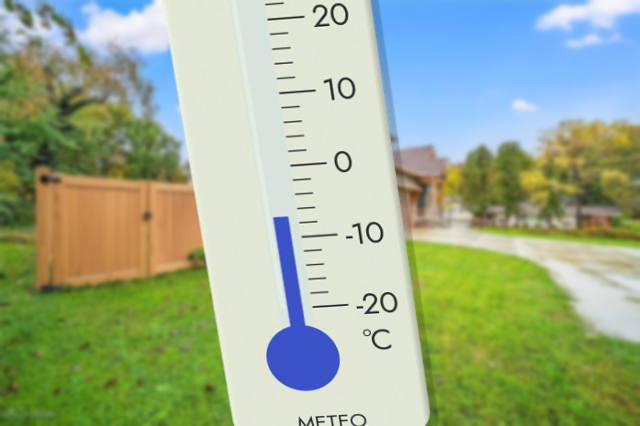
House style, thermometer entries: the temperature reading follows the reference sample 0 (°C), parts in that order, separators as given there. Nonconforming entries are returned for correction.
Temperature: -7 (°C)
